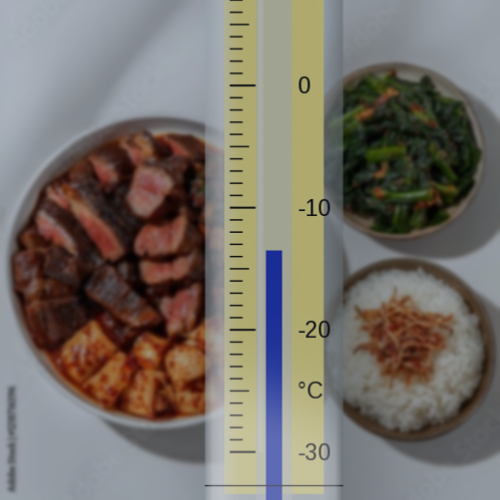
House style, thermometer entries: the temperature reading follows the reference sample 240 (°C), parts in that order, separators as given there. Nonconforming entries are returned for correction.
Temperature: -13.5 (°C)
